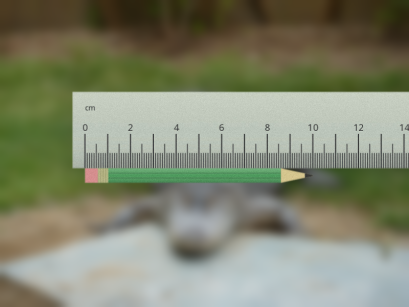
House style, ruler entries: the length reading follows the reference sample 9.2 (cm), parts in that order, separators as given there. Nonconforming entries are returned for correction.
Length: 10 (cm)
